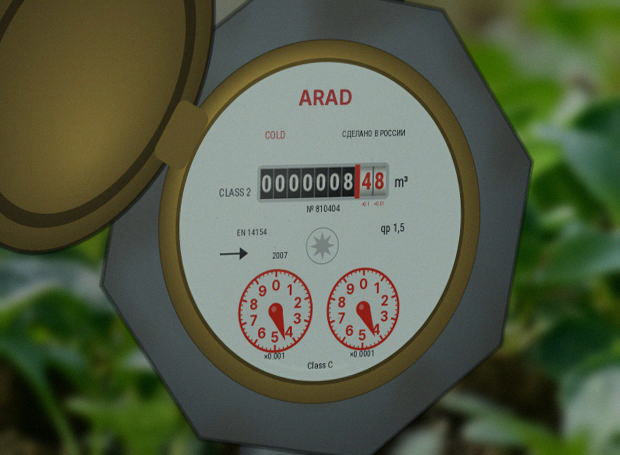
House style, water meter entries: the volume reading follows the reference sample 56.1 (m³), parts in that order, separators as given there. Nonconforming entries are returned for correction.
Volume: 8.4844 (m³)
